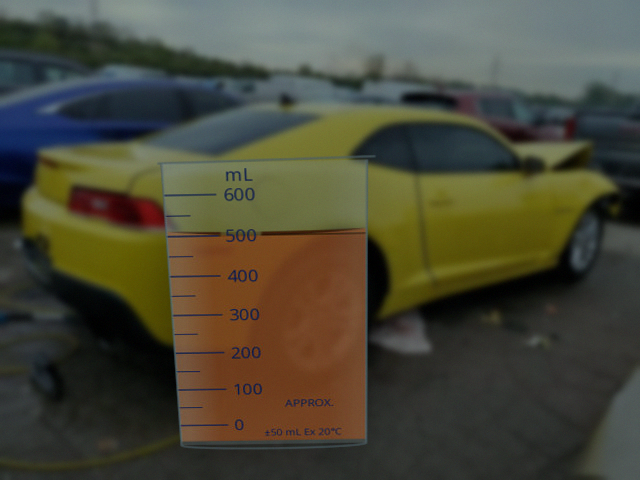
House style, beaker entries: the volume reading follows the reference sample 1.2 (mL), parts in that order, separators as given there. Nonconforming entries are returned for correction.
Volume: 500 (mL)
